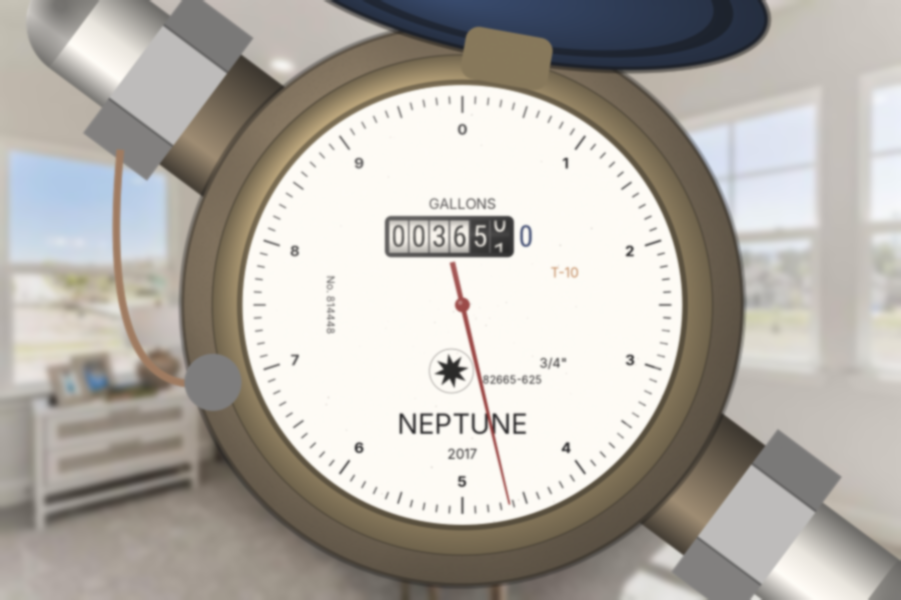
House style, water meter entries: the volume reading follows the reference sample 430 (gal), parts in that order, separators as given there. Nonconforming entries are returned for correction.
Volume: 36504.6 (gal)
